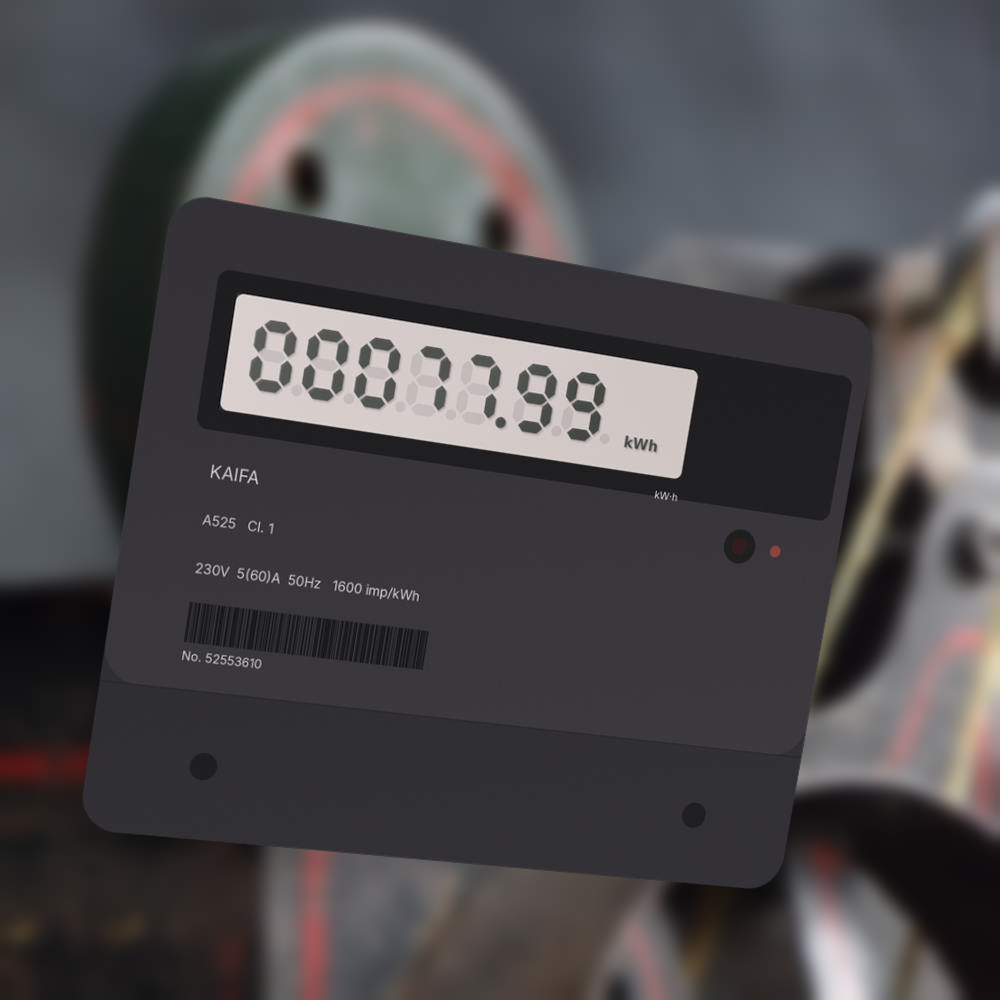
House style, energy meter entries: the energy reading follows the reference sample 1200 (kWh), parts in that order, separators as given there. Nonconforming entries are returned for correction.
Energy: 77.99 (kWh)
